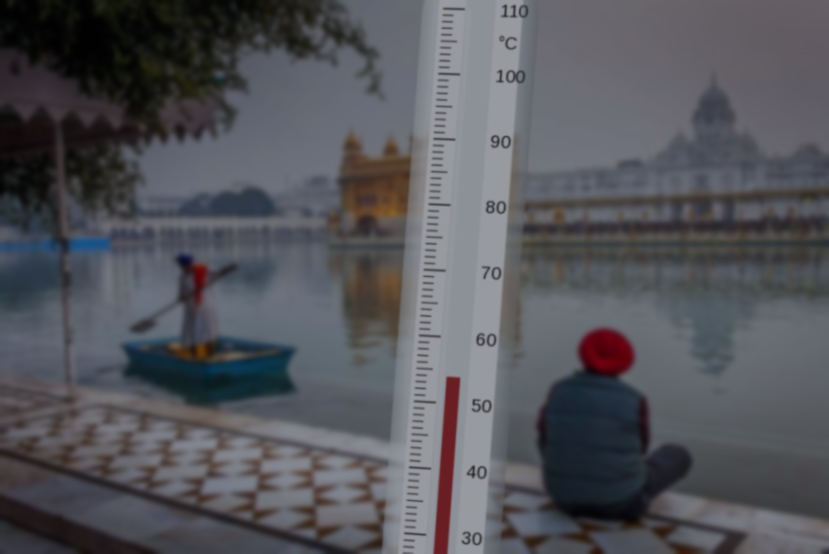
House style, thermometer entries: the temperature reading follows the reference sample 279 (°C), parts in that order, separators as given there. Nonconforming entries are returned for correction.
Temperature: 54 (°C)
